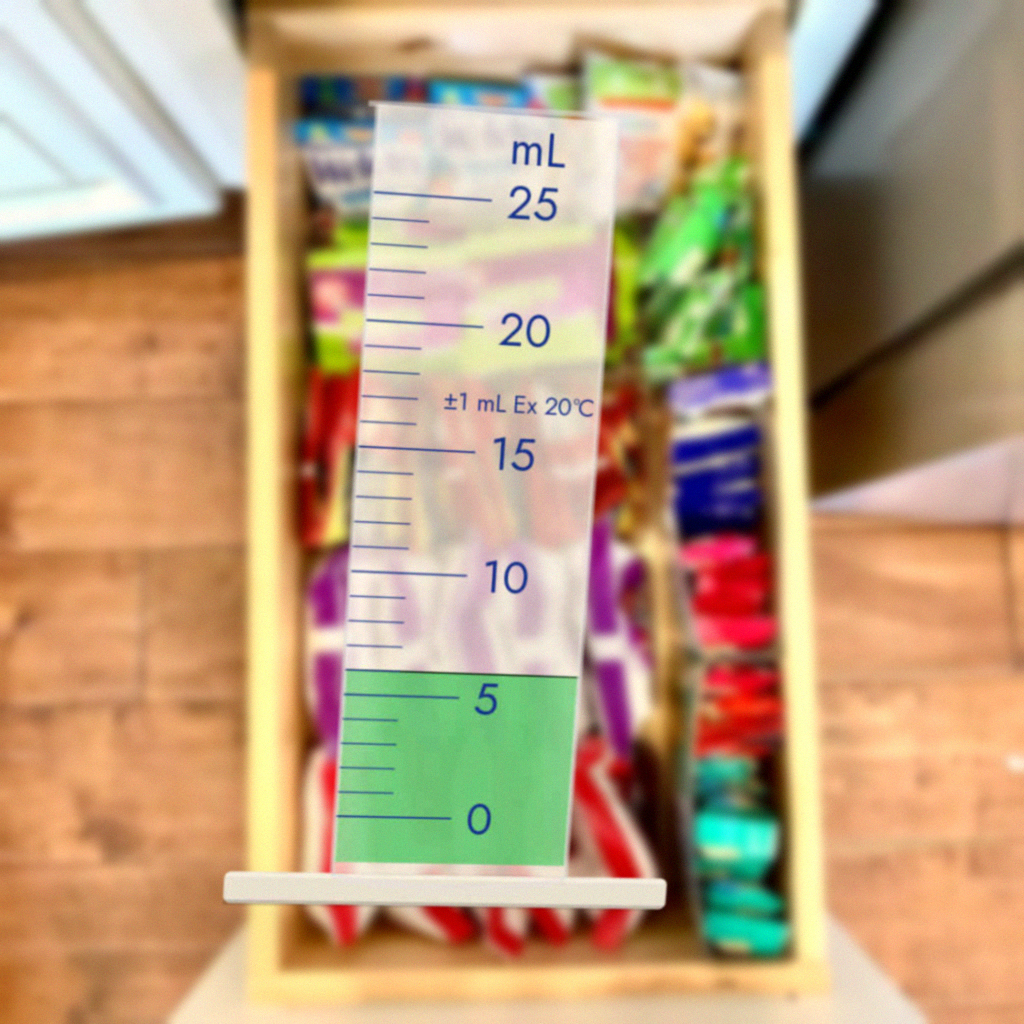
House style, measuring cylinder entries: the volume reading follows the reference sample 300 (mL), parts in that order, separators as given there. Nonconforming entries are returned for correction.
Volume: 6 (mL)
